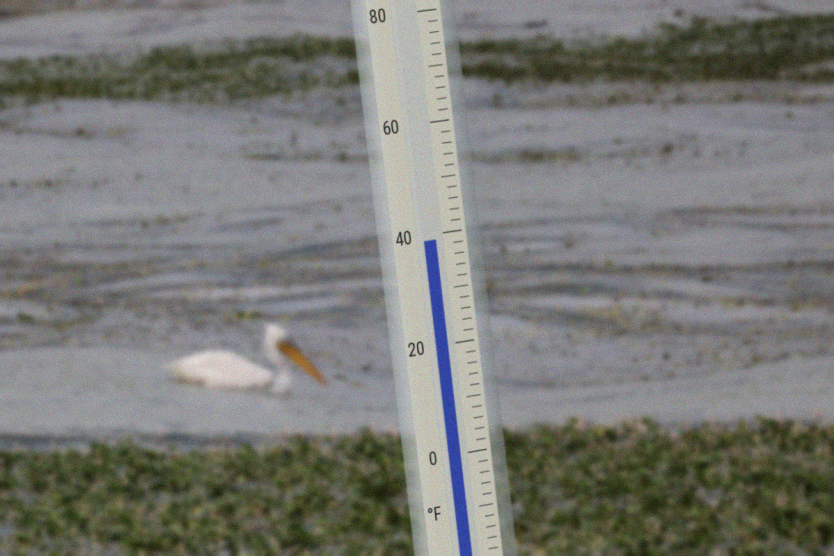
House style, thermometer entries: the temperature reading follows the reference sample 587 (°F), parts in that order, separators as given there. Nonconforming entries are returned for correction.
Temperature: 39 (°F)
